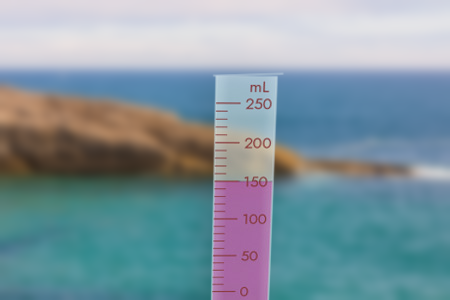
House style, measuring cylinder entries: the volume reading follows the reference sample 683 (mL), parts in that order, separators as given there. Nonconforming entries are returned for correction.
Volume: 150 (mL)
